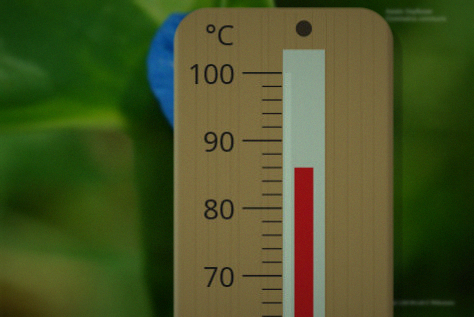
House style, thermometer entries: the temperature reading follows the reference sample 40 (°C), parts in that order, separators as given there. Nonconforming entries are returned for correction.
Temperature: 86 (°C)
